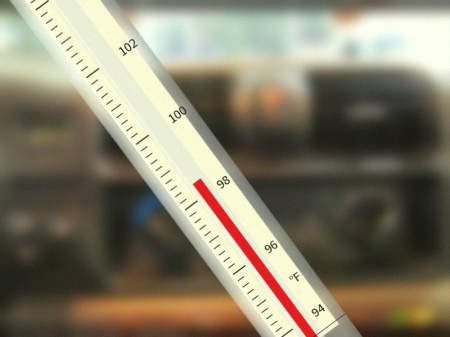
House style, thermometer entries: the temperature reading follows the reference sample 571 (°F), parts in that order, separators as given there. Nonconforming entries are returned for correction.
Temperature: 98.4 (°F)
